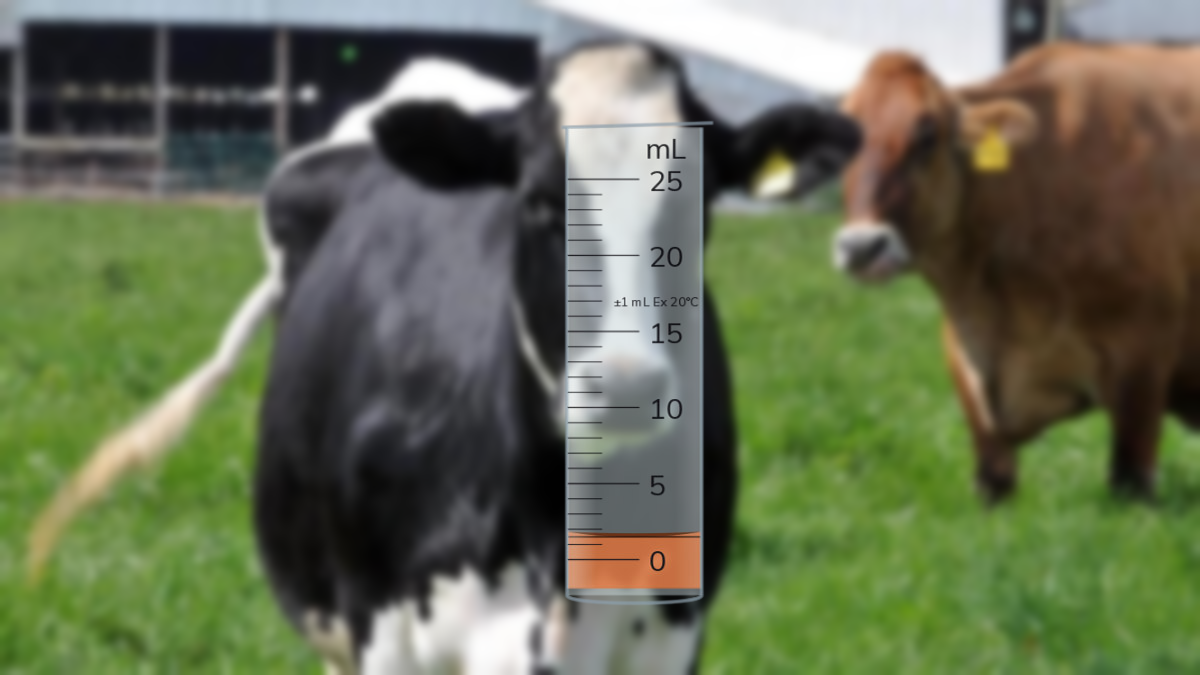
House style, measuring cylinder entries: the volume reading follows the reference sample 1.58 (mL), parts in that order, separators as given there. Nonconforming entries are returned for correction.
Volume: 1.5 (mL)
